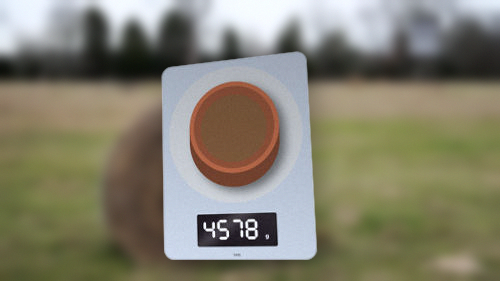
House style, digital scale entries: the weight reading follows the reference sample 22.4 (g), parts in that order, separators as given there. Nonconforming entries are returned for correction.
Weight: 4578 (g)
